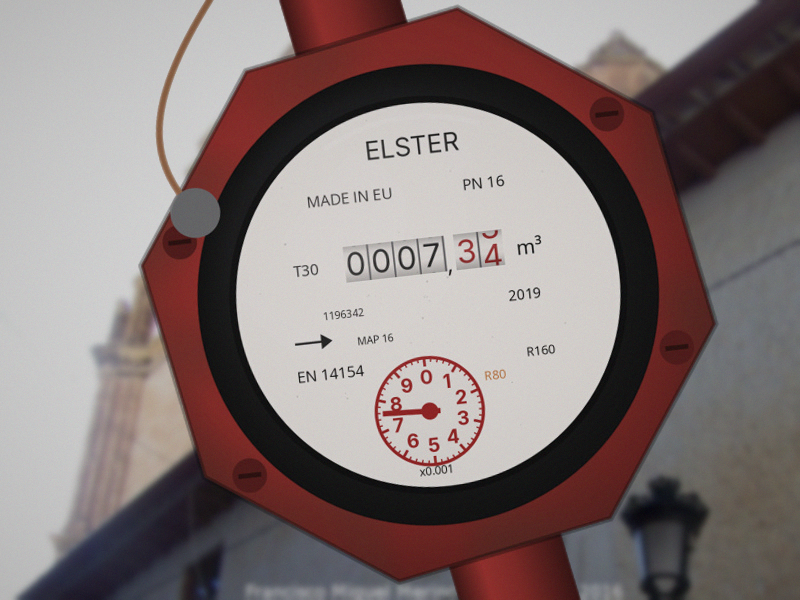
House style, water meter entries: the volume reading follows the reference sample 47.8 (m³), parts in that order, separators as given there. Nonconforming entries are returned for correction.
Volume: 7.337 (m³)
